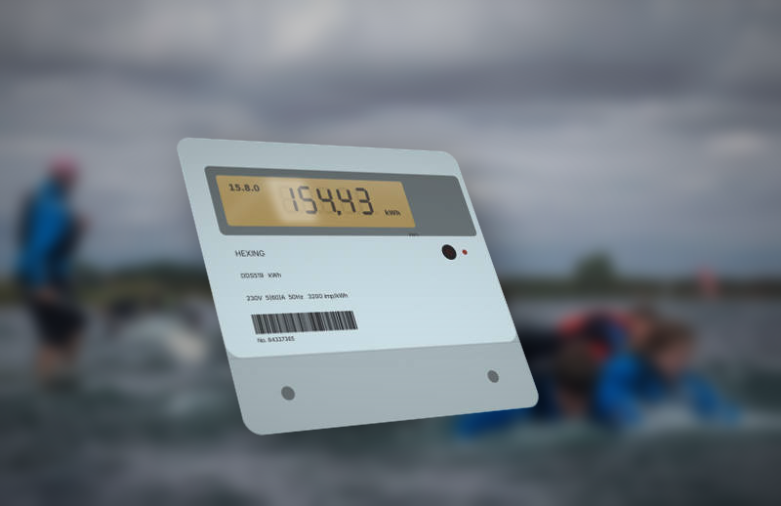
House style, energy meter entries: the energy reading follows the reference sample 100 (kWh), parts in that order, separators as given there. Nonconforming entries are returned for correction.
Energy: 154.43 (kWh)
